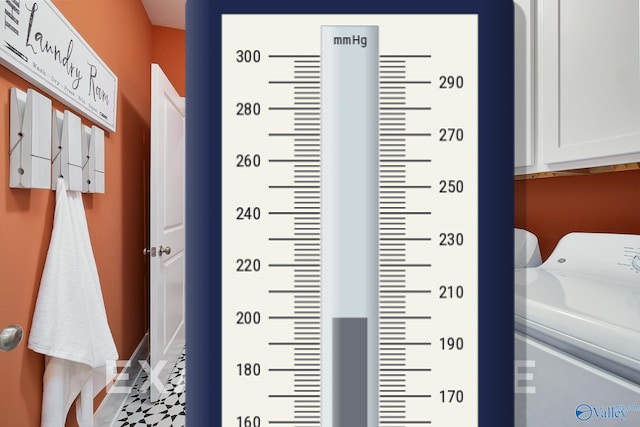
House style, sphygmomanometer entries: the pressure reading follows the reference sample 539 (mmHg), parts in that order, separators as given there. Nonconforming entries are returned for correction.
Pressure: 200 (mmHg)
